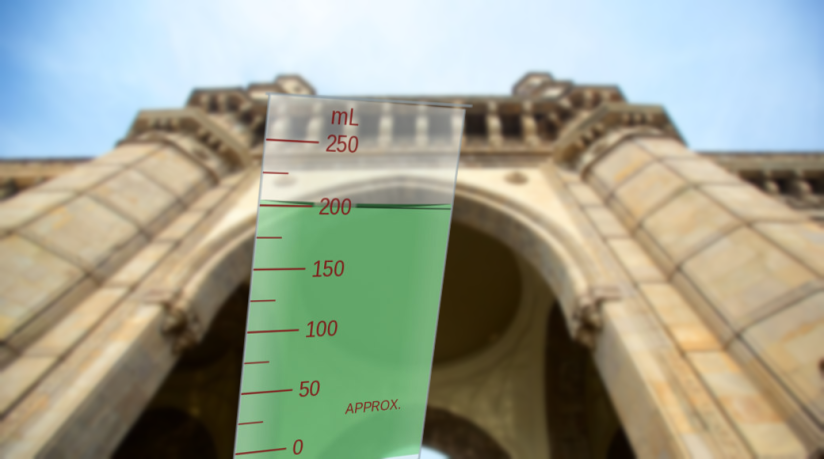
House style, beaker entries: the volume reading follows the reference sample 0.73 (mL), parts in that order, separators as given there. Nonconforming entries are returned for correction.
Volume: 200 (mL)
